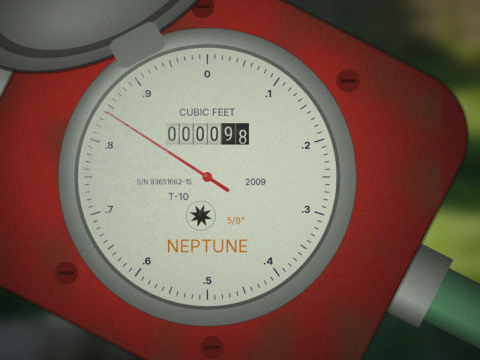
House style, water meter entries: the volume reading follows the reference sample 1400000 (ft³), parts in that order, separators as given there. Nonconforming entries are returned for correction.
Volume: 97.84 (ft³)
